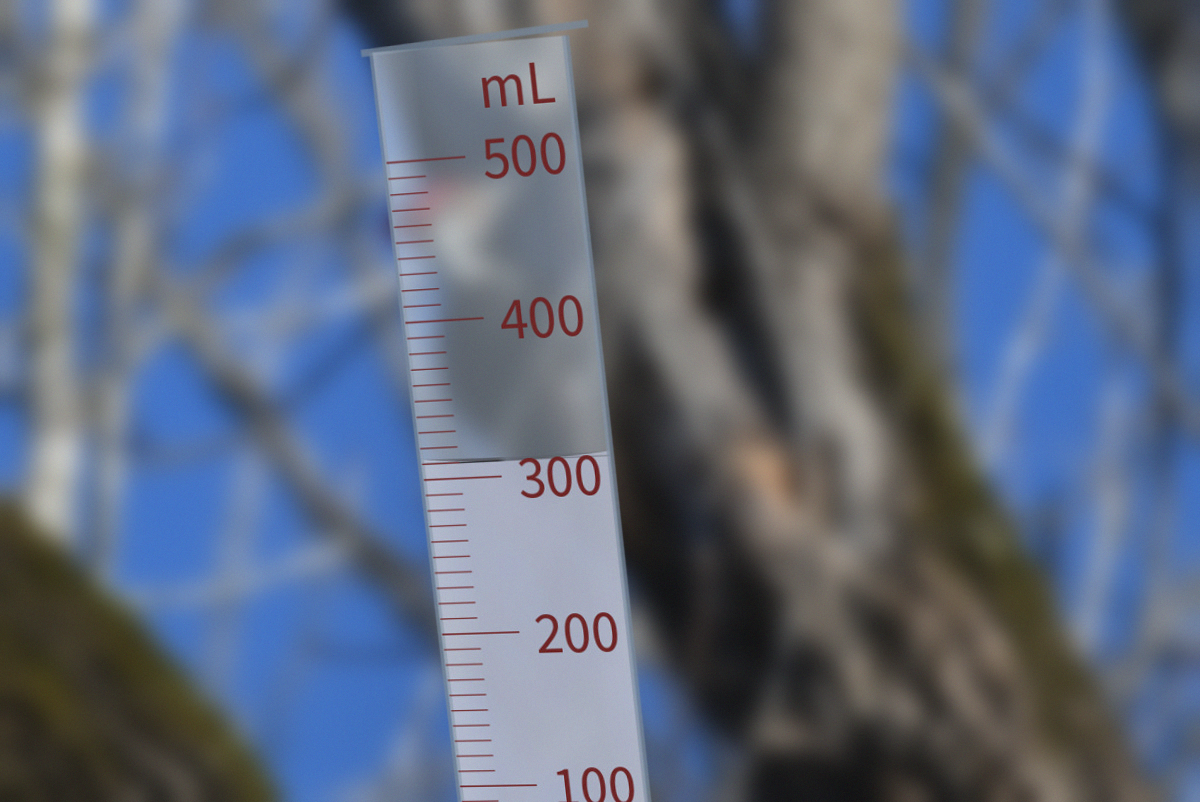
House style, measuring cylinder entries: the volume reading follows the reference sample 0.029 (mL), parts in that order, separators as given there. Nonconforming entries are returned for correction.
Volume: 310 (mL)
